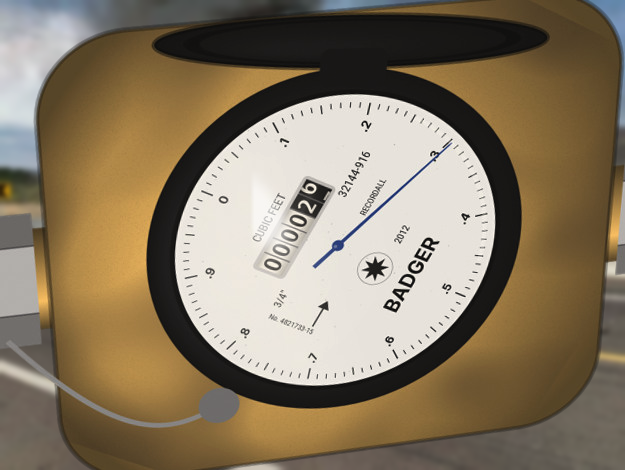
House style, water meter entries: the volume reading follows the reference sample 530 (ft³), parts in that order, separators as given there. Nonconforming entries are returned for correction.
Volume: 26.30 (ft³)
